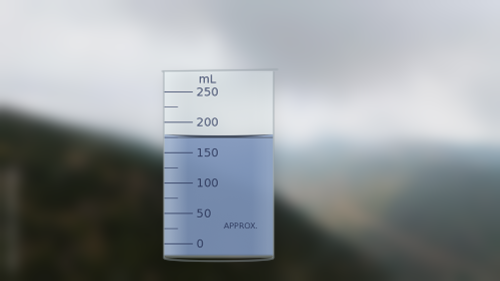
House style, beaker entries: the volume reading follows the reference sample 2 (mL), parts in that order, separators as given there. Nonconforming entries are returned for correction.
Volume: 175 (mL)
